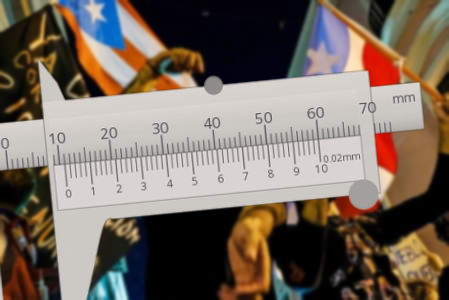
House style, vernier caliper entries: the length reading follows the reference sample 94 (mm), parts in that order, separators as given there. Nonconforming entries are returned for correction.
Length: 11.0 (mm)
